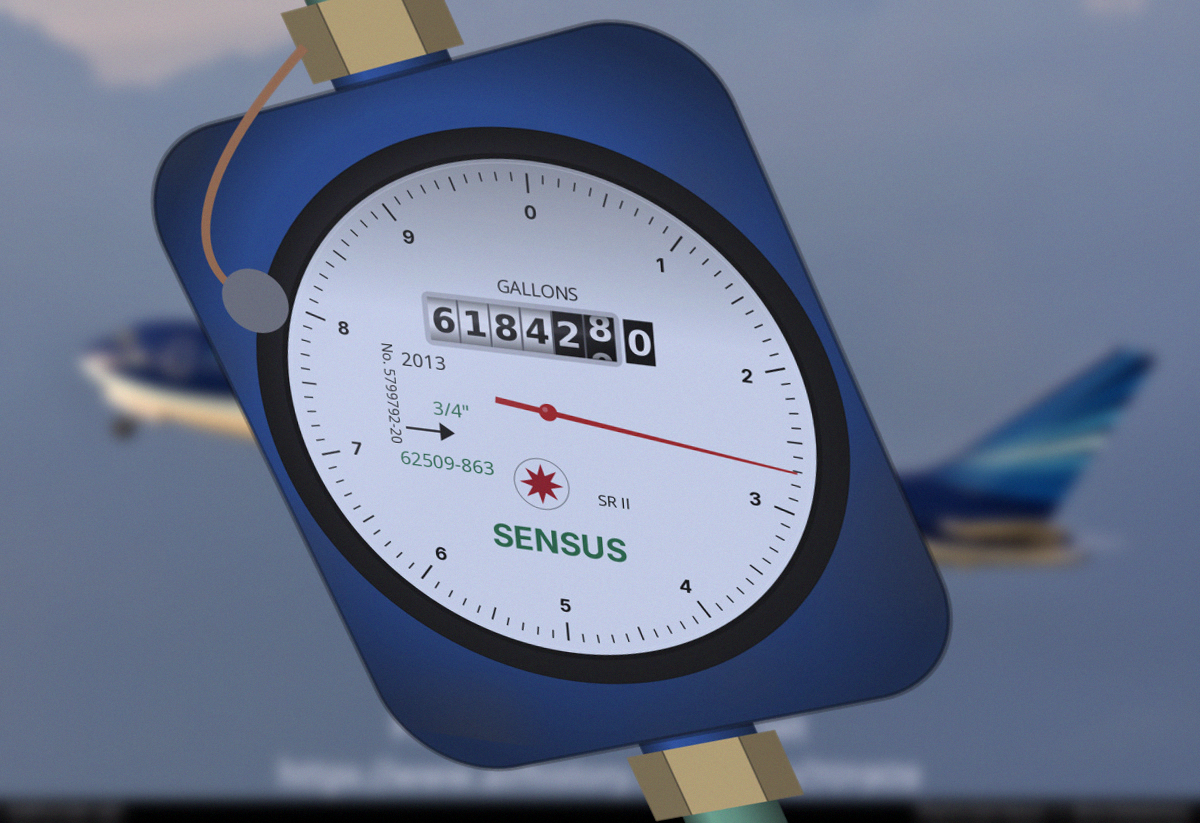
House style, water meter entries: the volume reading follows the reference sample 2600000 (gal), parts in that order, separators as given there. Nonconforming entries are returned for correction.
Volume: 6184282.7 (gal)
